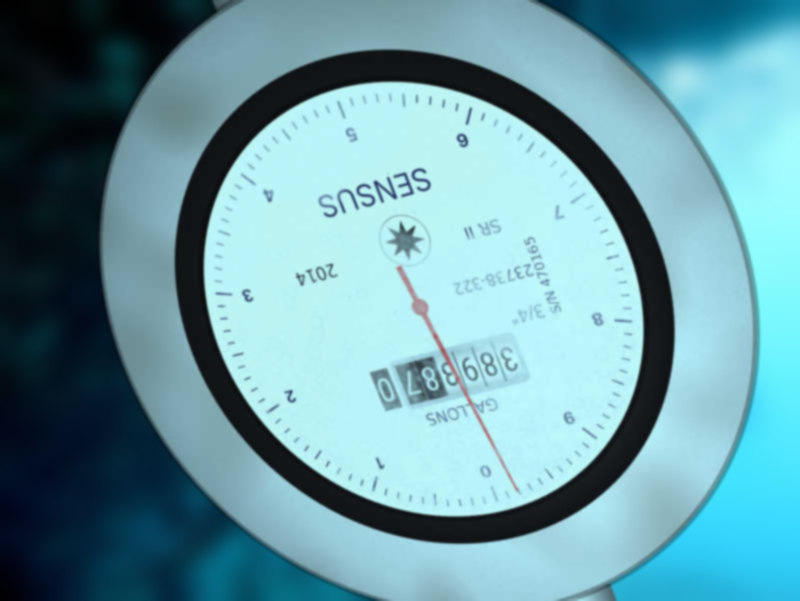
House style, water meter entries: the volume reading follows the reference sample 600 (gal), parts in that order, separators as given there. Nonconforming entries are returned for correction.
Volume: 3893869.8 (gal)
